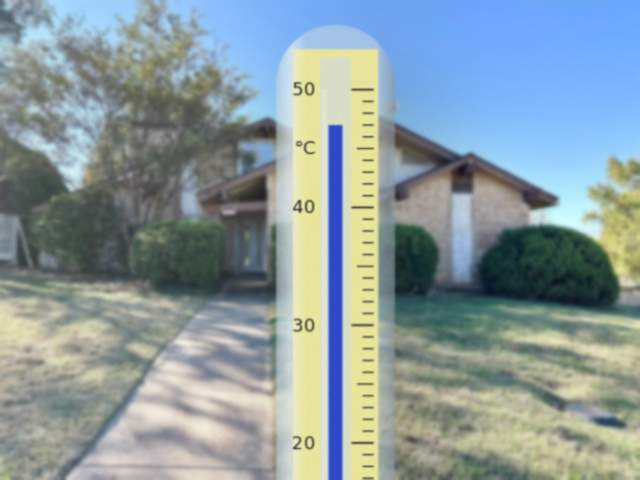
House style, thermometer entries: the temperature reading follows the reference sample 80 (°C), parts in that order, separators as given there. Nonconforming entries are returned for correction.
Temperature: 47 (°C)
